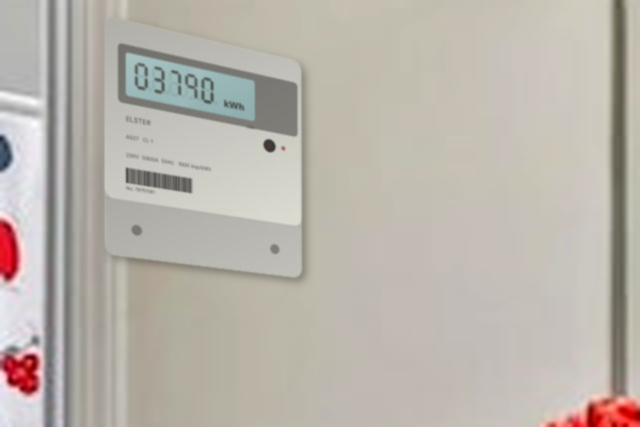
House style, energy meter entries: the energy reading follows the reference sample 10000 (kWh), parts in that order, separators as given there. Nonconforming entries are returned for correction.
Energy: 3790 (kWh)
